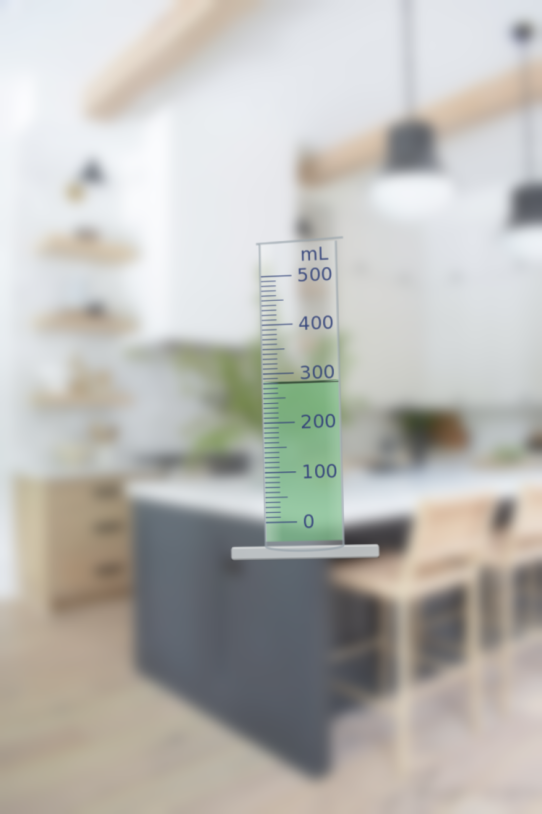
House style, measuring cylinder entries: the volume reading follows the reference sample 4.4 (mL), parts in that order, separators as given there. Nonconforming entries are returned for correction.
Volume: 280 (mL)
